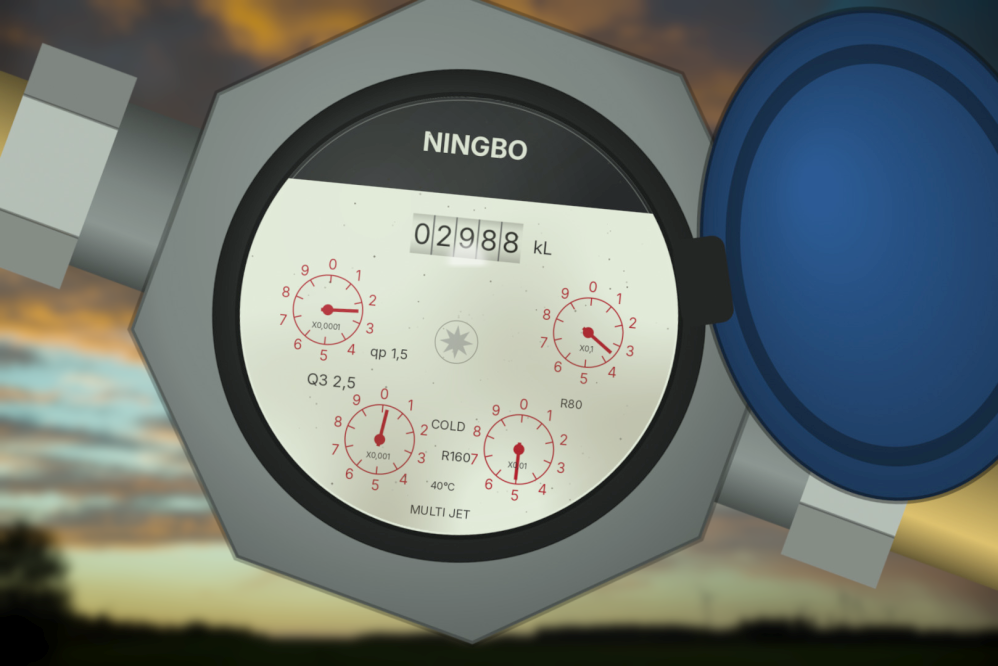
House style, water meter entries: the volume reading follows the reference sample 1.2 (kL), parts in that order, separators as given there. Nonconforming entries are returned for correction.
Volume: 2988.3502 (kL)
